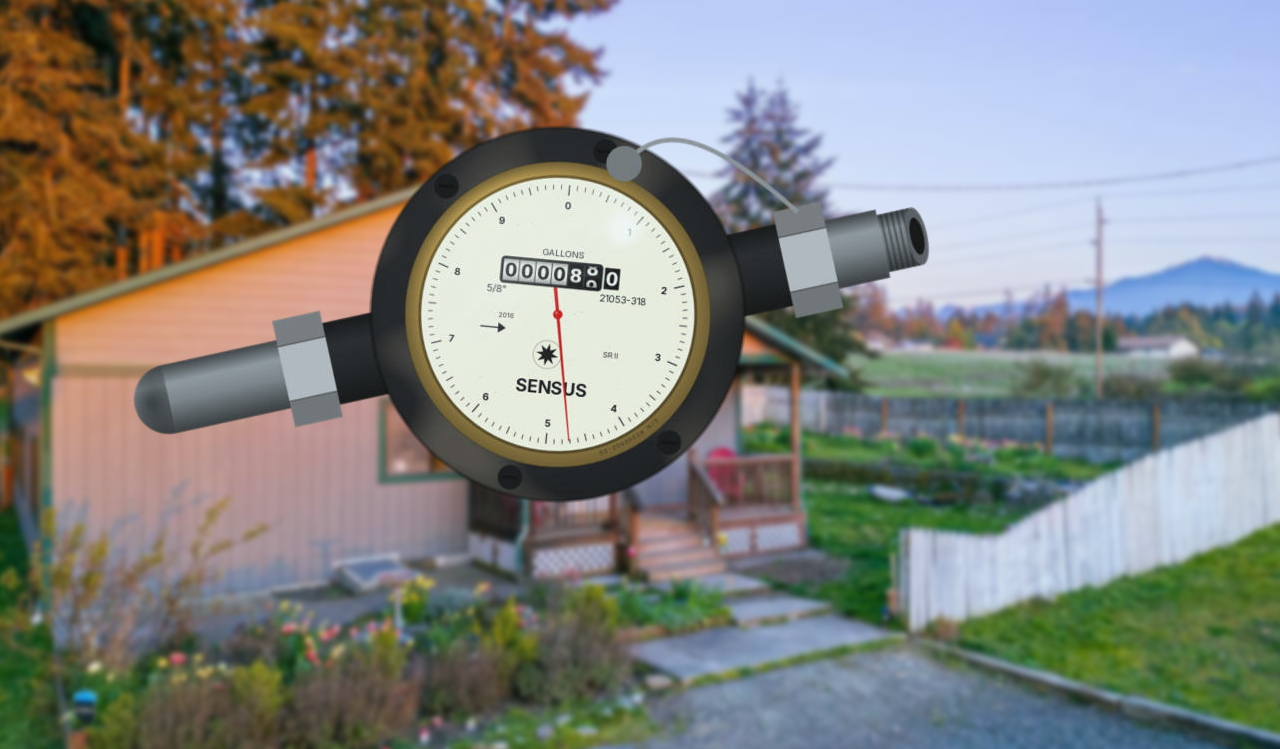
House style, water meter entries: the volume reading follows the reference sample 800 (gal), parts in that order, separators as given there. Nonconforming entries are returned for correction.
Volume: 884.7 (gal)
